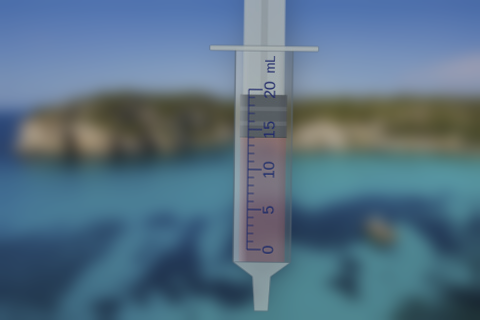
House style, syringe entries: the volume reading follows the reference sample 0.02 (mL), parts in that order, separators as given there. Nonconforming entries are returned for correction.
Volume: 14 (mL)
